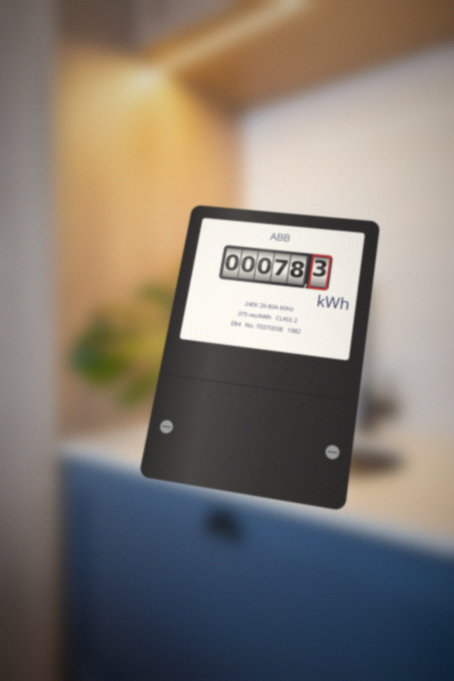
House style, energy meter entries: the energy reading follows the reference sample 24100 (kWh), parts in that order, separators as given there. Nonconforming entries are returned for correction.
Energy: 78.3 (kWh)
